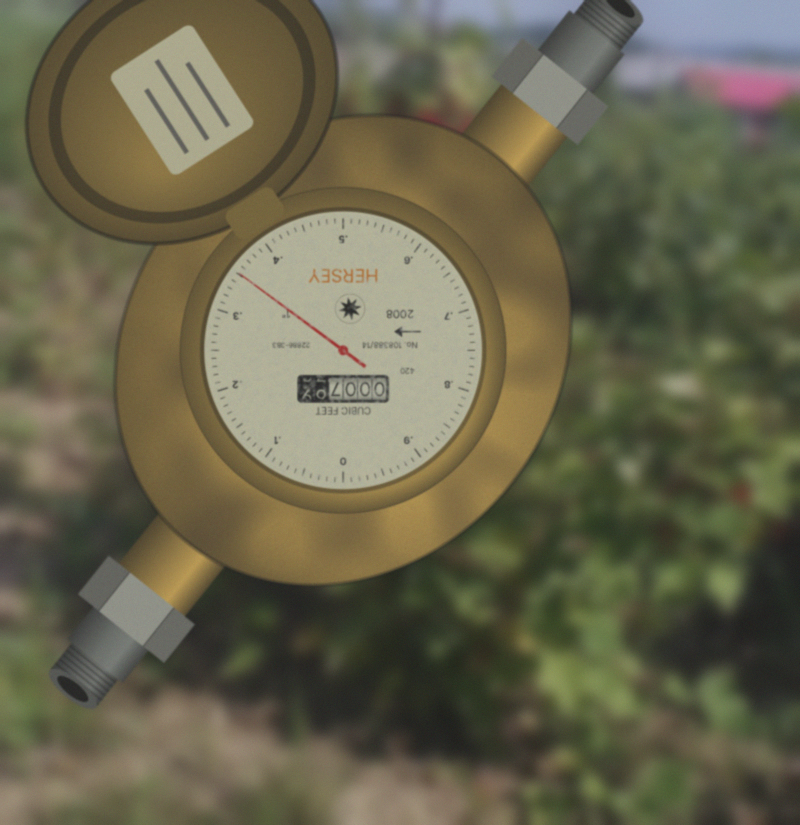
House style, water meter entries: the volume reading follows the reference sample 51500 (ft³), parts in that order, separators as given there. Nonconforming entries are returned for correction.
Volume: 769.35 (ft³)
